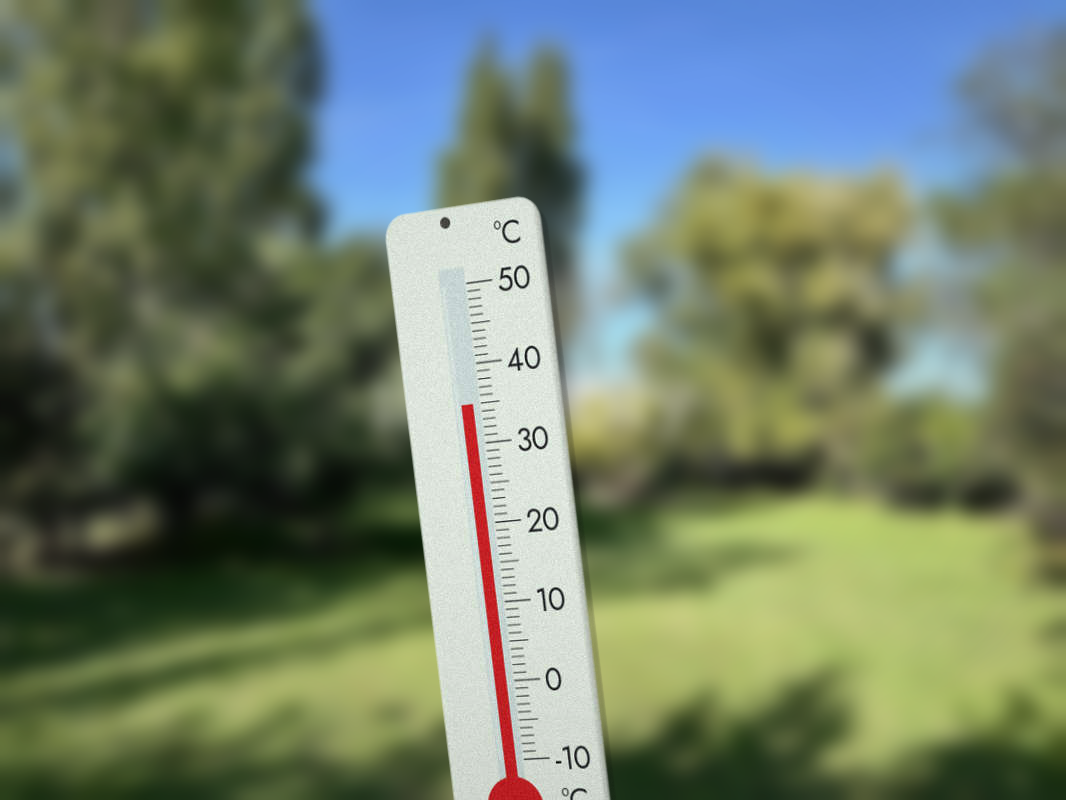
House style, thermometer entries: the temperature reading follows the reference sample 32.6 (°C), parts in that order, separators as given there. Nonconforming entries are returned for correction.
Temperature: 35 (°C)
